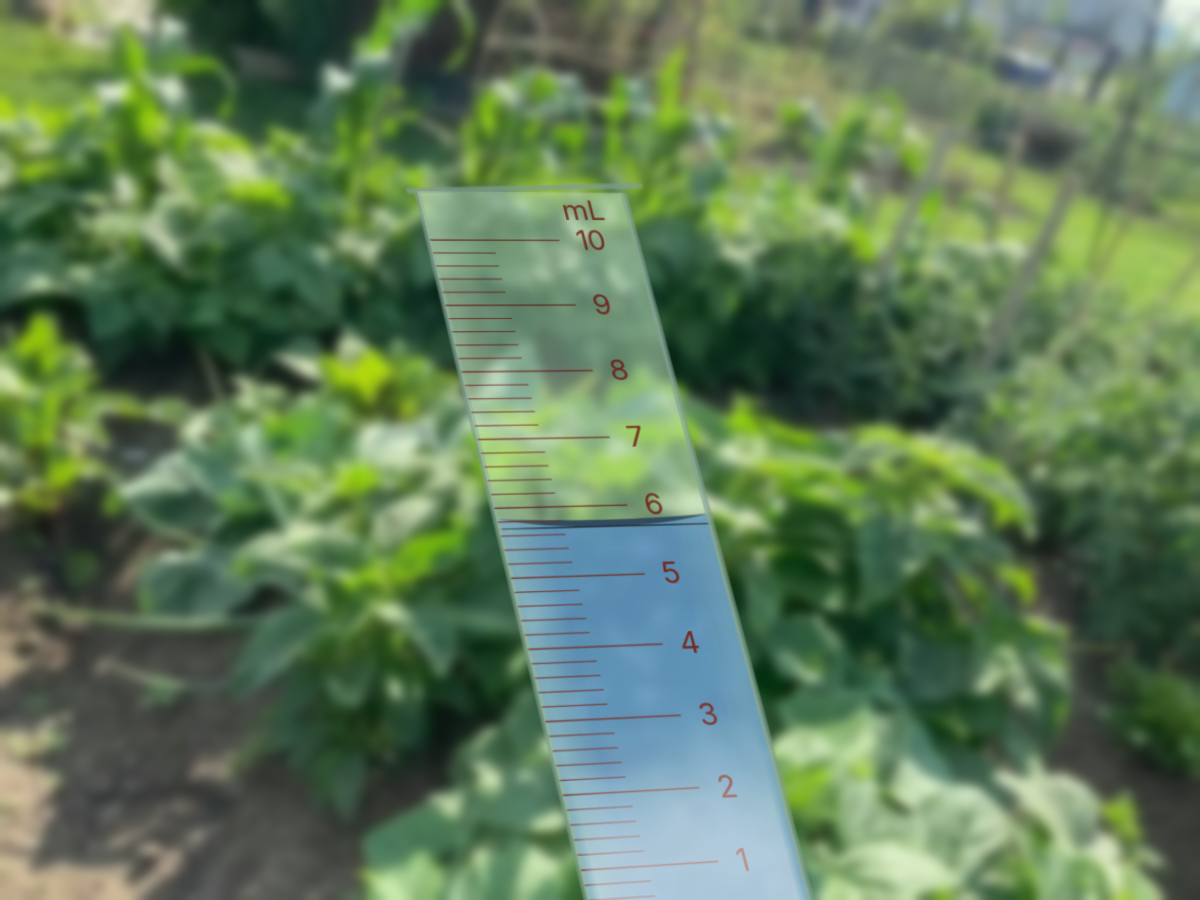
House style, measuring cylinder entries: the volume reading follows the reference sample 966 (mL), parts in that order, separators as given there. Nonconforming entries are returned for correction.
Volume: 5.7 (mL)
